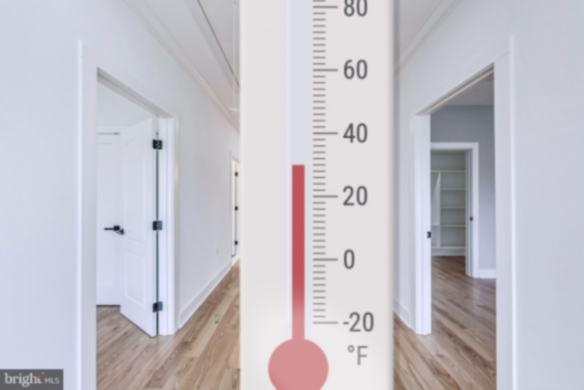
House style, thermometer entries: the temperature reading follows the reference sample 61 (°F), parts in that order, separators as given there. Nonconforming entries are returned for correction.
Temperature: 30 (°F)
